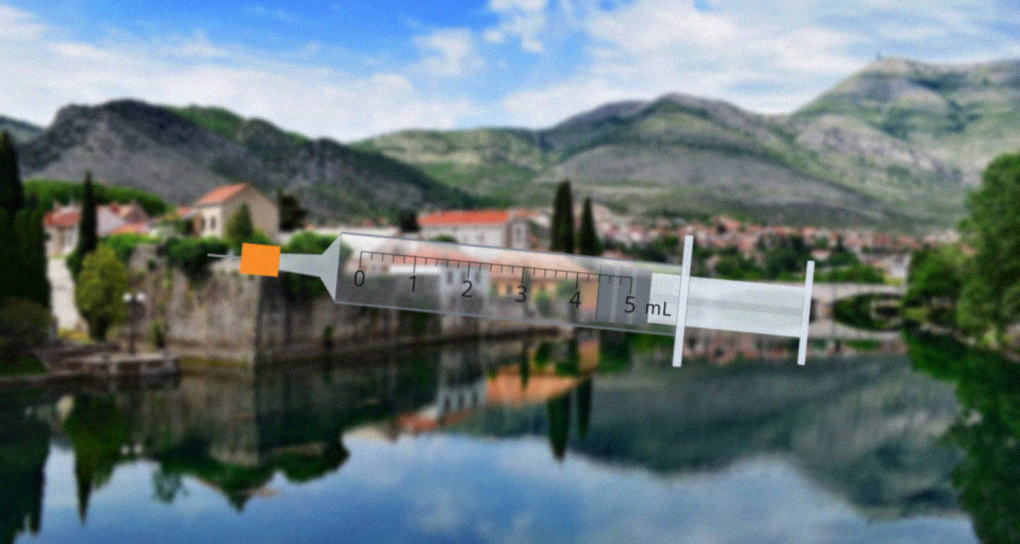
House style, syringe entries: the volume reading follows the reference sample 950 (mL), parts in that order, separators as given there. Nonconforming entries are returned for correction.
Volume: 4.4 (mL)
